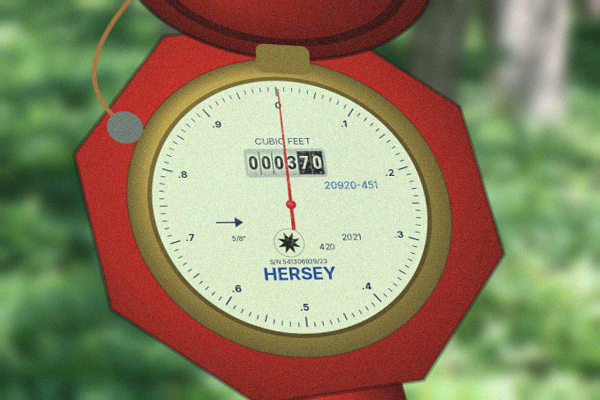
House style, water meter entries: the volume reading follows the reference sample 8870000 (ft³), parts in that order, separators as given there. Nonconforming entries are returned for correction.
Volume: 370.00 (ft³)
